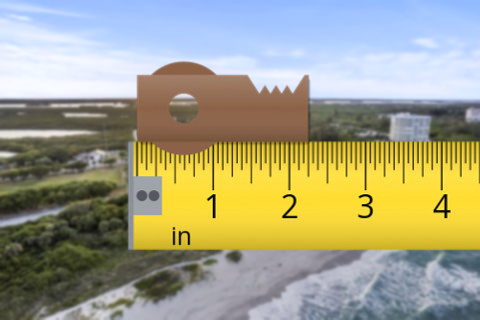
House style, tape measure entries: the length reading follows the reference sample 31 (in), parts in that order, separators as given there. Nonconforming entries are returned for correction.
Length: 2.25 (in)
